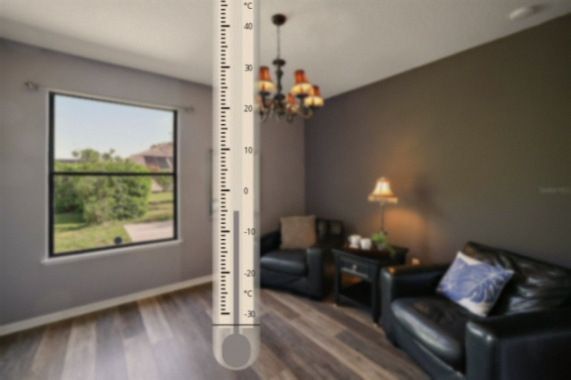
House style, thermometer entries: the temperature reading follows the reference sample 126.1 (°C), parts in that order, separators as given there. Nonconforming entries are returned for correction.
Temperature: -5 (°C)
